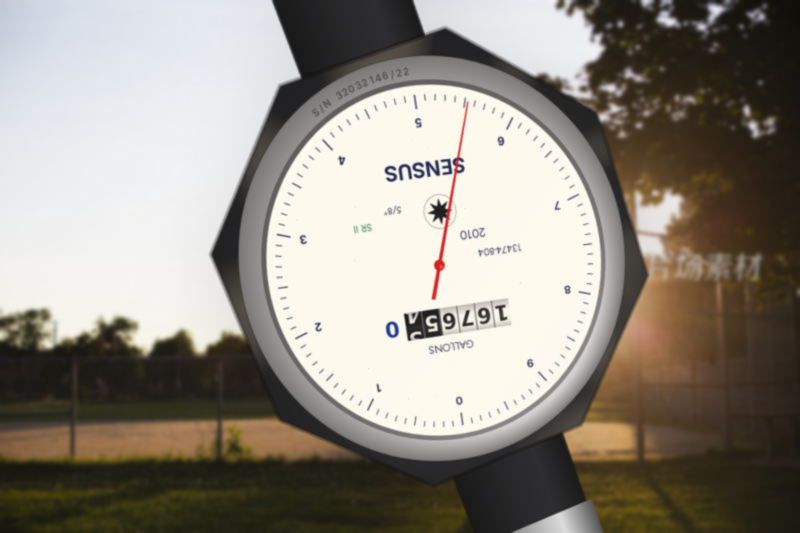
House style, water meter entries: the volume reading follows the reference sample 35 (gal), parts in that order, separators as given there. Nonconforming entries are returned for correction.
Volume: 1676535.5 (gal)
